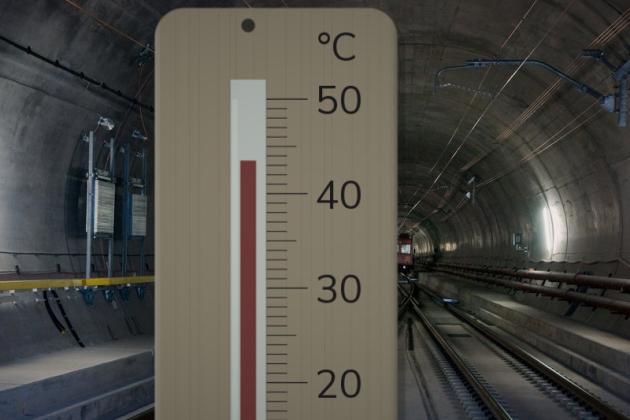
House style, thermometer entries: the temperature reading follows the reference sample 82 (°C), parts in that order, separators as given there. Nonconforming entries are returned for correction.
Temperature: 43.5 (°C)
